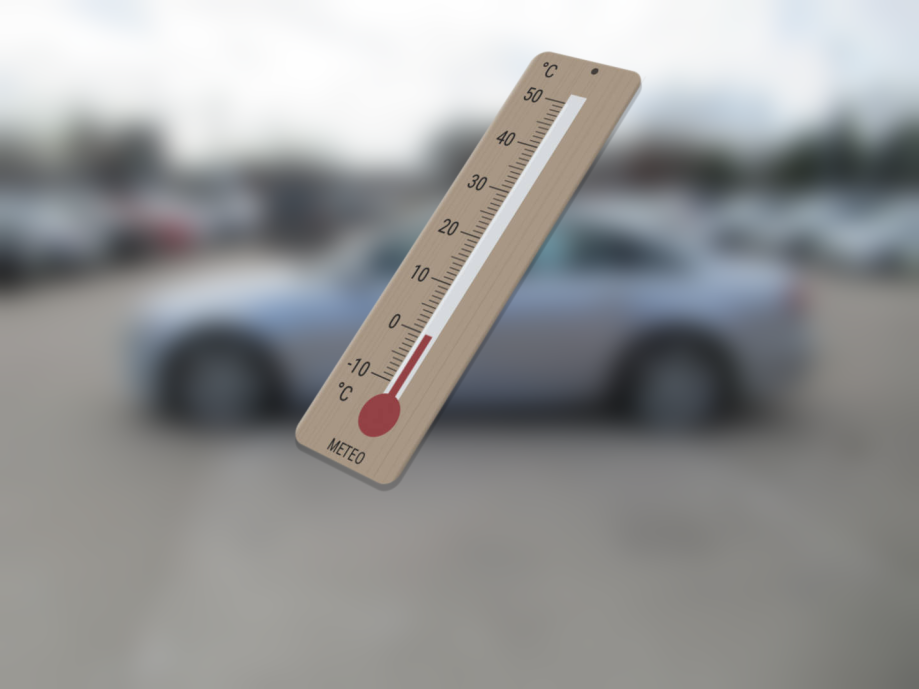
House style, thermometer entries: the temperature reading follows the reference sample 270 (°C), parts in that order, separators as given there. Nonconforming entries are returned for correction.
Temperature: 0 (°C)
